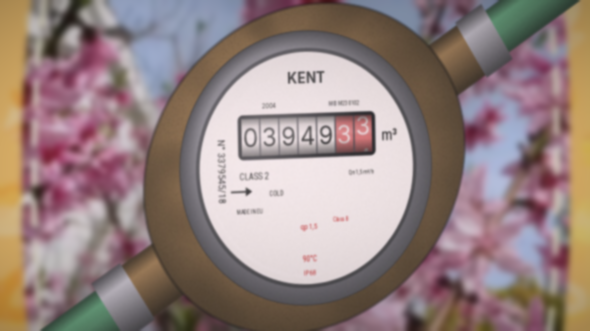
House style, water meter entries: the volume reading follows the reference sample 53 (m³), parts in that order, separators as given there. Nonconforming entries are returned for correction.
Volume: 3949.33 (m³)
